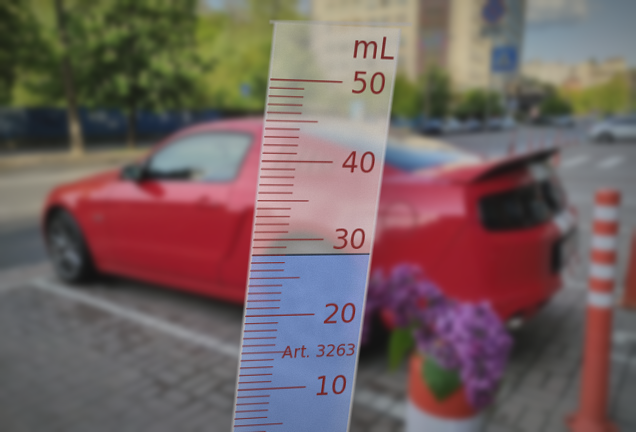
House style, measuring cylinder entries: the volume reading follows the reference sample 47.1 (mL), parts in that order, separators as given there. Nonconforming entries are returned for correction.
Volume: 28 (mL)
